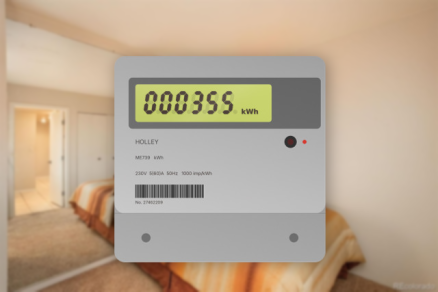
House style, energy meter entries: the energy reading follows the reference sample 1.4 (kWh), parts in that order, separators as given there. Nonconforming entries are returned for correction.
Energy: 355 (kWh)
